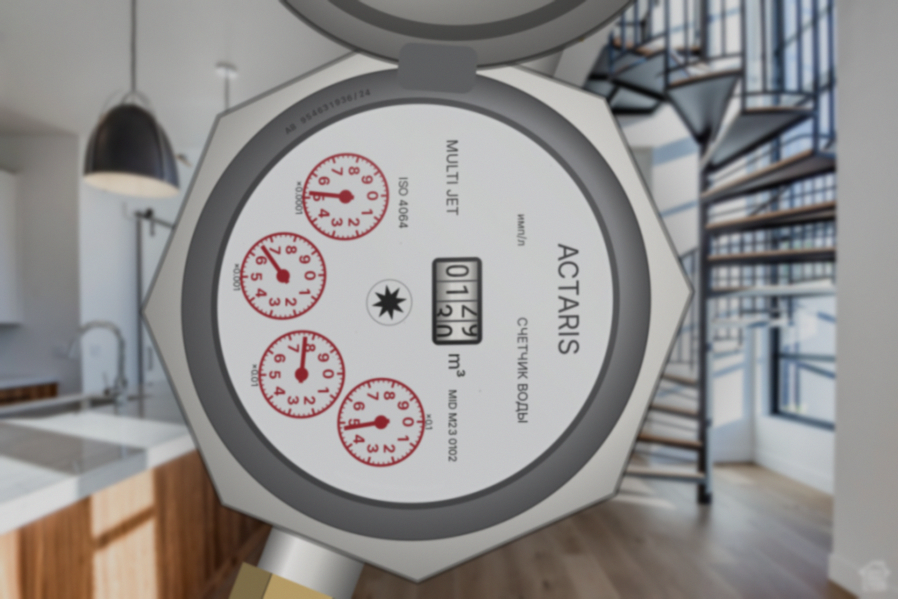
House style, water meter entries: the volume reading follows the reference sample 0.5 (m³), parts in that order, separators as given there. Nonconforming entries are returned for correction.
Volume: 129.4765 (m³)
